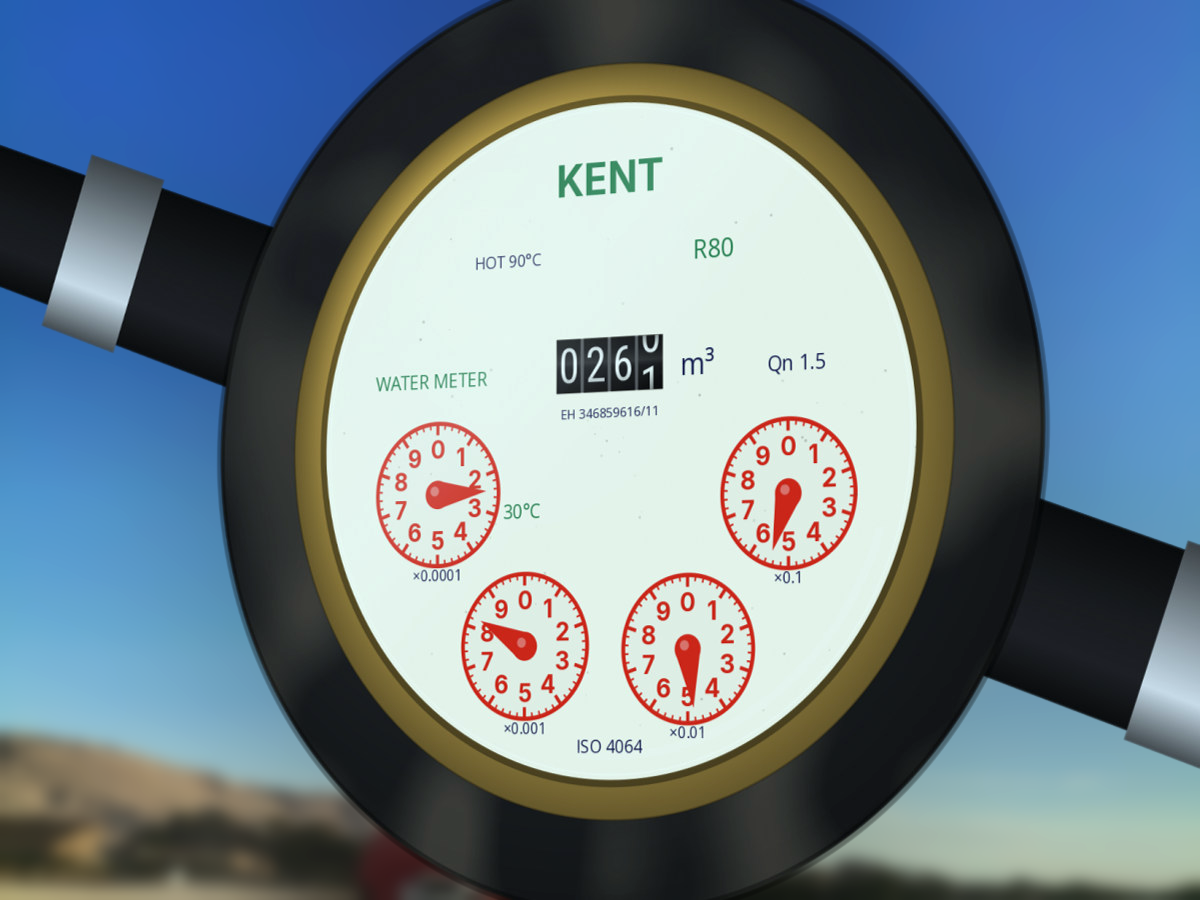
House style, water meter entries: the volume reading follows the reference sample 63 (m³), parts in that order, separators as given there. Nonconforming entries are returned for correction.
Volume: 260.5482 (m³)
